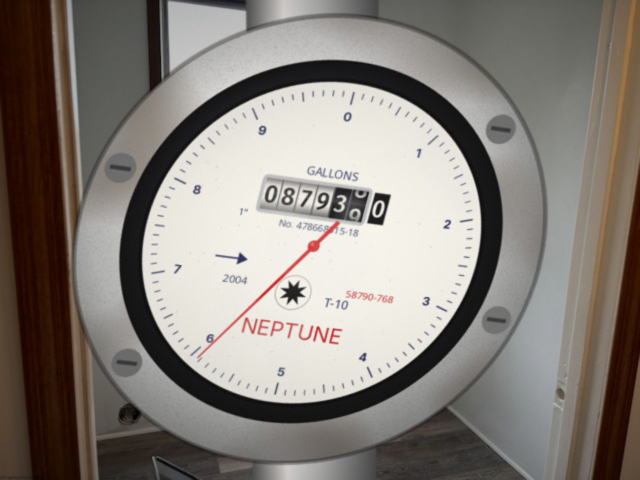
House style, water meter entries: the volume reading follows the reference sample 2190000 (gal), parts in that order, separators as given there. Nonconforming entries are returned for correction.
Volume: 879385.9 (gal)
